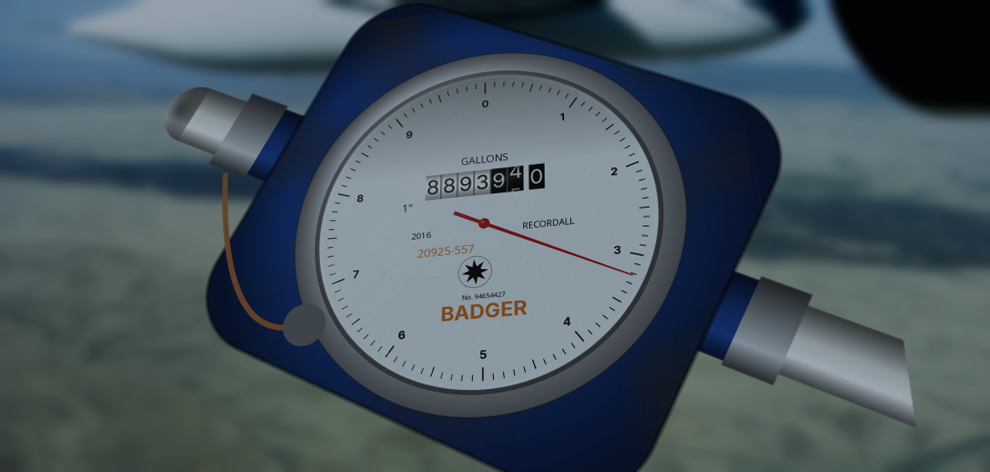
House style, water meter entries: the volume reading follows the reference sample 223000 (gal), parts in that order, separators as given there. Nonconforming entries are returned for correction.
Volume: 8893943.2 (gal)
